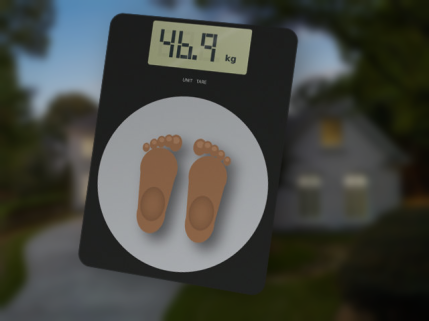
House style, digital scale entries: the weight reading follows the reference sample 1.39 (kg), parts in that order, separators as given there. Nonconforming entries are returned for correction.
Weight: 46.9 (kg)
